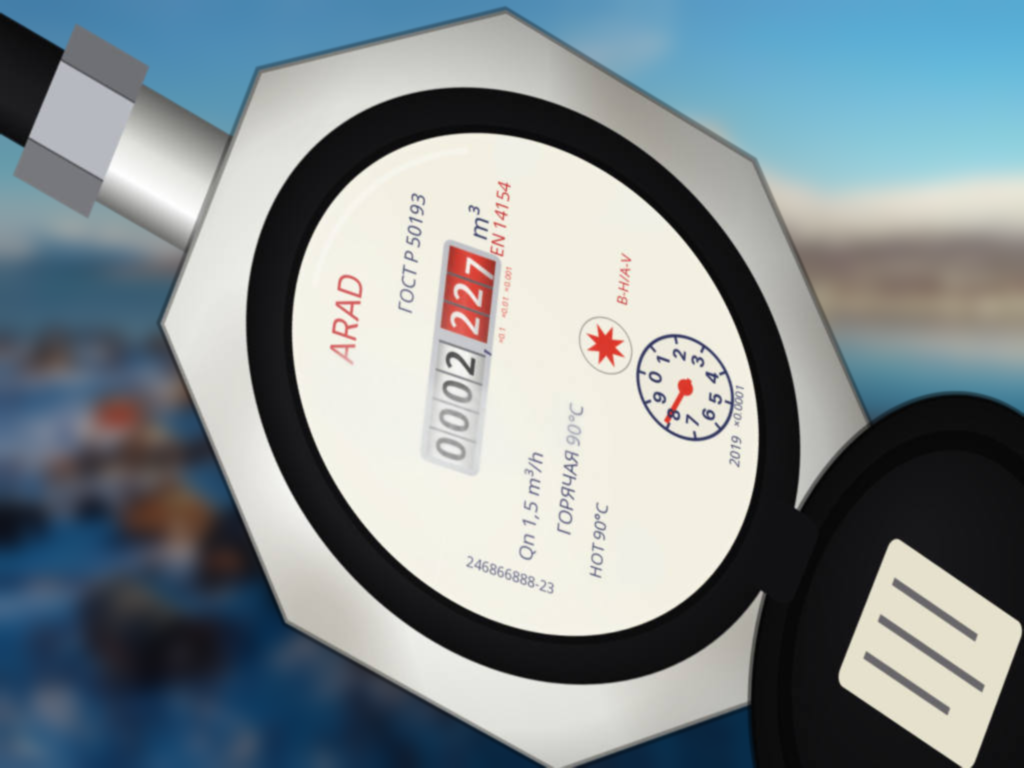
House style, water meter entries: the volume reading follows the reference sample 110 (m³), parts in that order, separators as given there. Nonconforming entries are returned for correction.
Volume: 2.2268 (m³)
